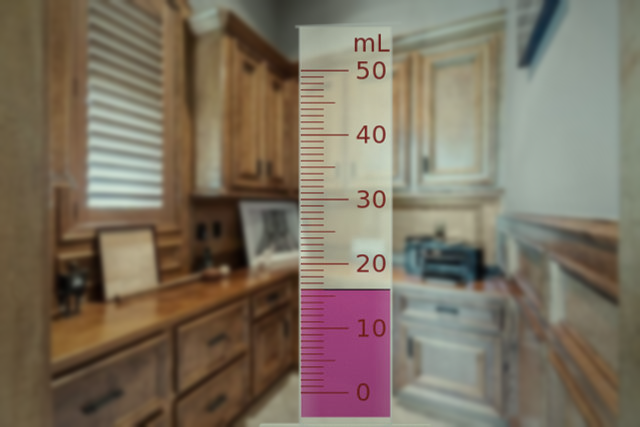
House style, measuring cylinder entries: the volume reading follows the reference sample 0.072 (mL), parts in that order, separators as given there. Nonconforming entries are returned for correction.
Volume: 16 (mL)
